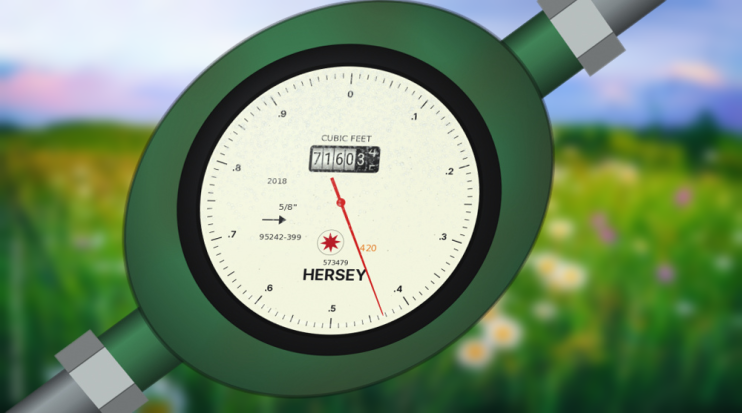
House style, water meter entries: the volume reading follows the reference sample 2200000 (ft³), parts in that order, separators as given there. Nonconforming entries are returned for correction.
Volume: 716034.43 (ft³)
